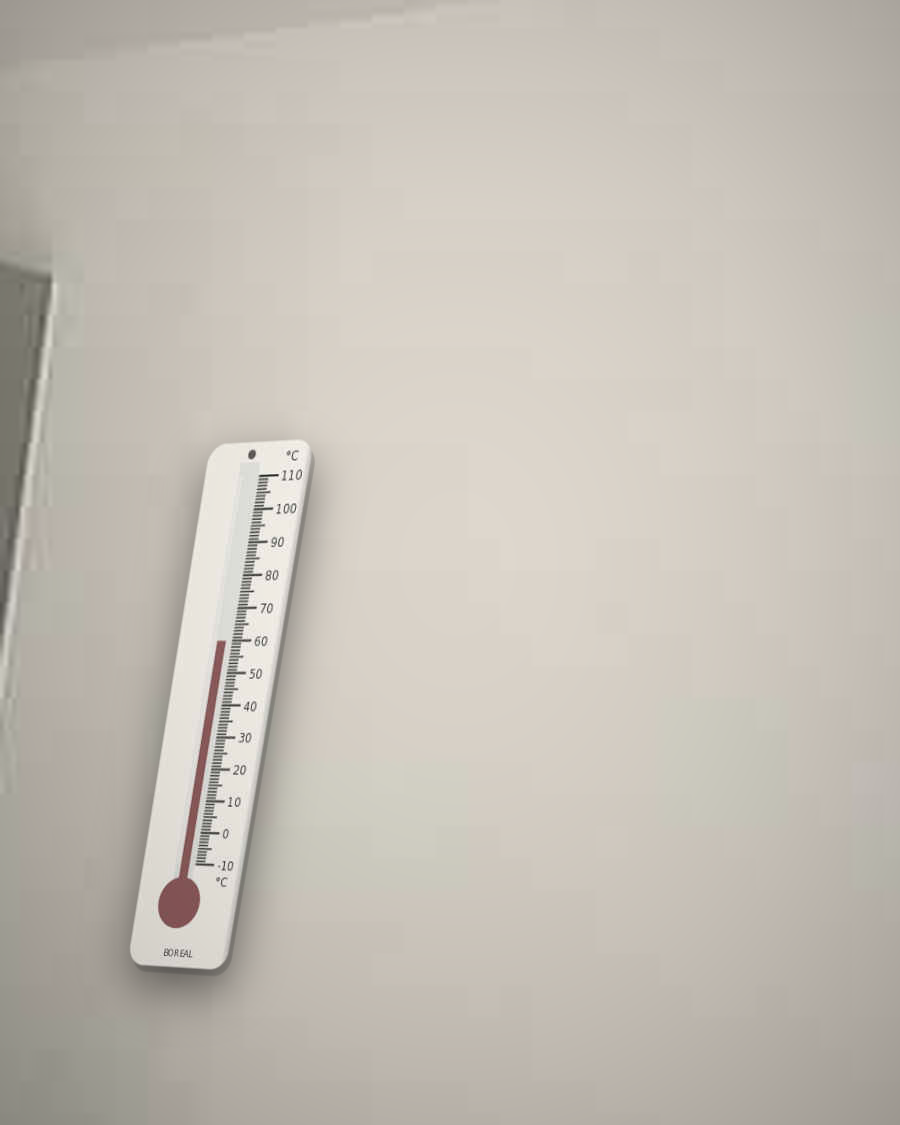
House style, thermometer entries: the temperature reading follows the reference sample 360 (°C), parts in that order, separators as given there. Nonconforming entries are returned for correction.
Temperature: 60 (°C)
